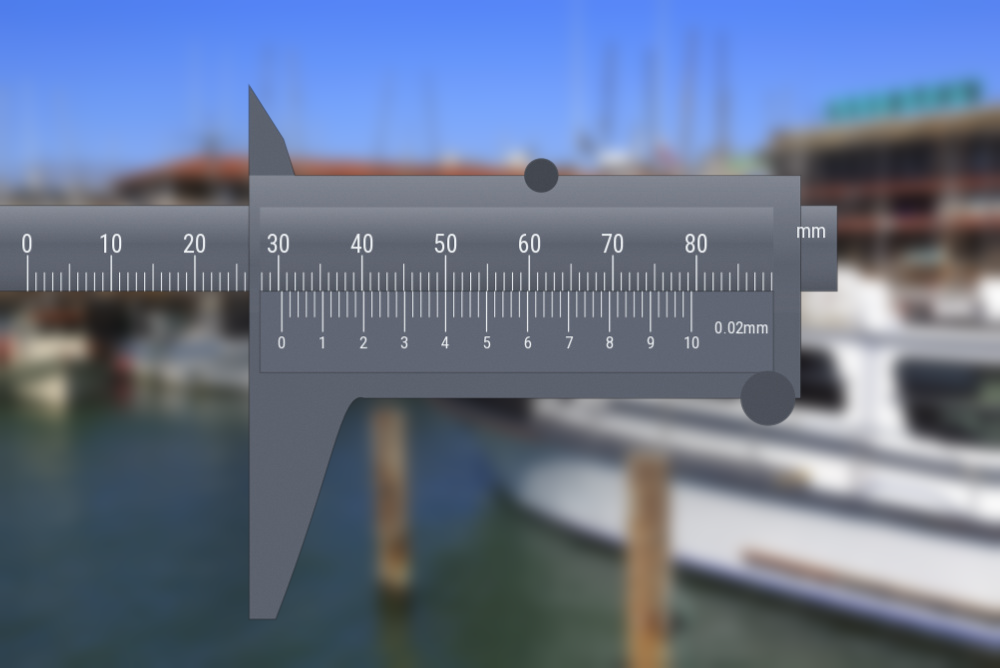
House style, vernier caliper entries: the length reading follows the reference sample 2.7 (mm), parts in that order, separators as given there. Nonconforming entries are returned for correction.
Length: 30.4 (mm)
